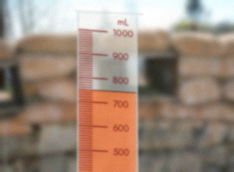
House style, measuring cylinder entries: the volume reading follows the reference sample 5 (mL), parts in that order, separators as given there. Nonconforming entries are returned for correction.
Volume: 750 (mL)
